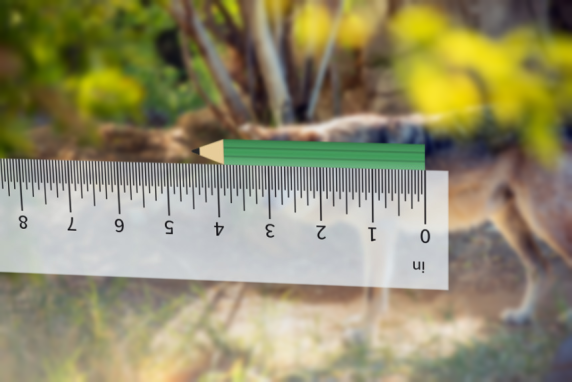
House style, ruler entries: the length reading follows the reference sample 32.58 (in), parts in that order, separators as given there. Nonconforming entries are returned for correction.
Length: 4.5 (in)
